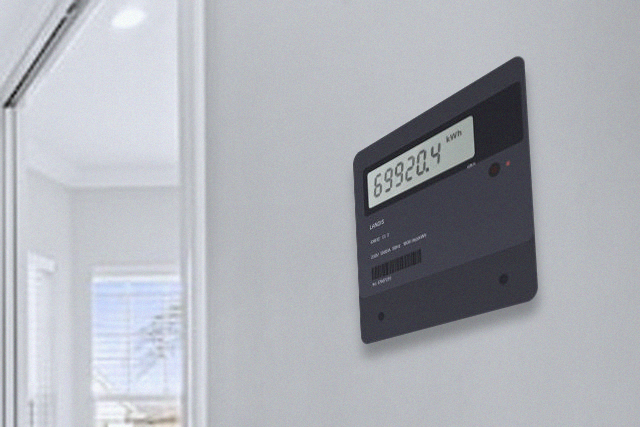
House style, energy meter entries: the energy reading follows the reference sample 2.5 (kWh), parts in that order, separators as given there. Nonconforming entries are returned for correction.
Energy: 69920.4 (kWh)
